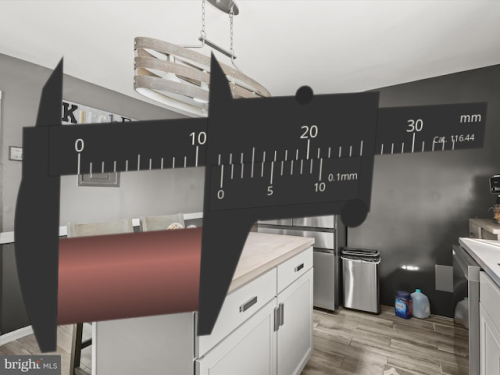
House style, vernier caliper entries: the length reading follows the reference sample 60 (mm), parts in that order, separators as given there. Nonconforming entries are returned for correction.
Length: 12.3 (mm)
